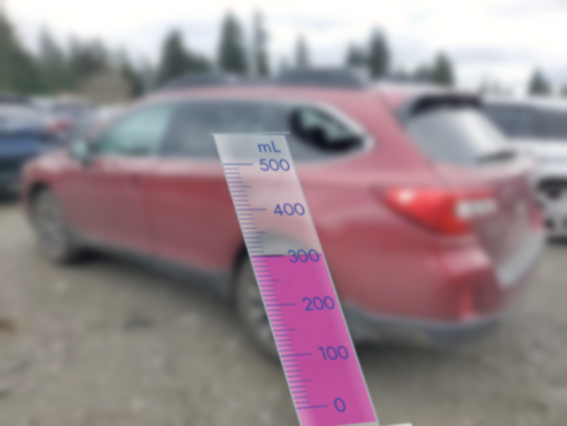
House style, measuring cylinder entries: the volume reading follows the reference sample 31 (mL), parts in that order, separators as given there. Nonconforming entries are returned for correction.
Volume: 300 (mL)
